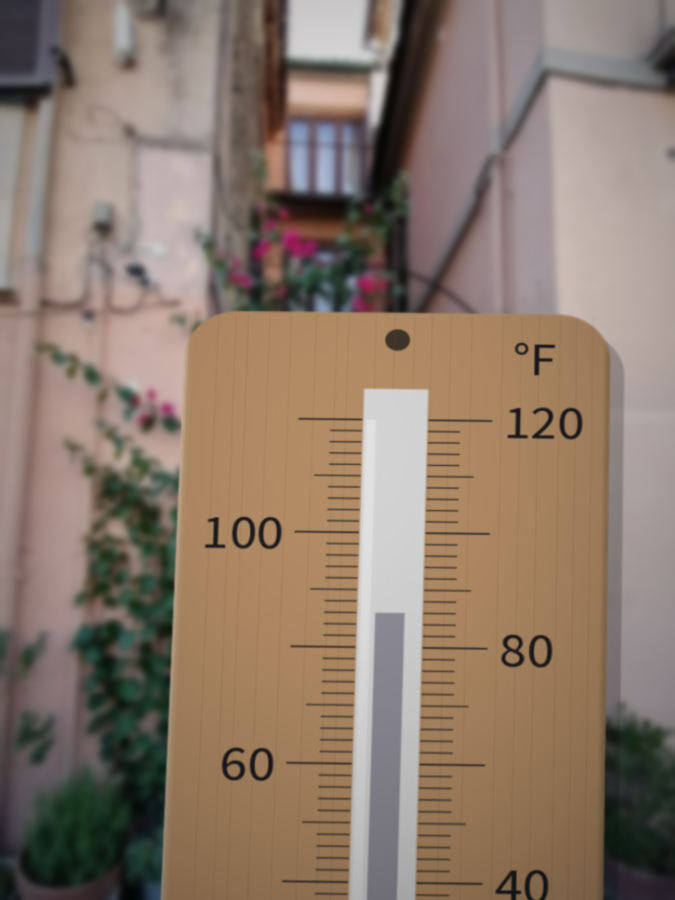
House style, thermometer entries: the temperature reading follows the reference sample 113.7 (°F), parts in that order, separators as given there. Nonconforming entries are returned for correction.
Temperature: 86 (°F)
